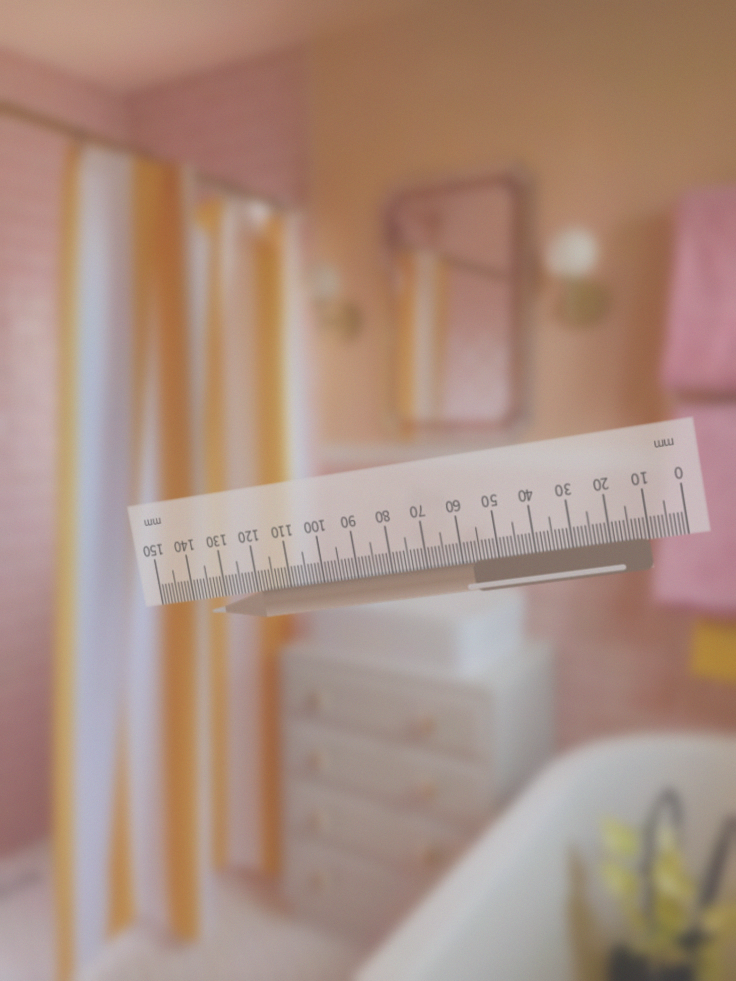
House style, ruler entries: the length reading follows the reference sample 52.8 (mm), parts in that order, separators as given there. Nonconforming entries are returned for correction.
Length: 125 (mm)
